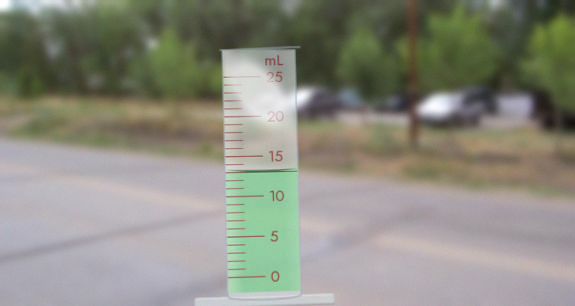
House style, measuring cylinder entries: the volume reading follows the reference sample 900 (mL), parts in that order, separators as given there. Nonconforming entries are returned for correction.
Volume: 13 (mL)
